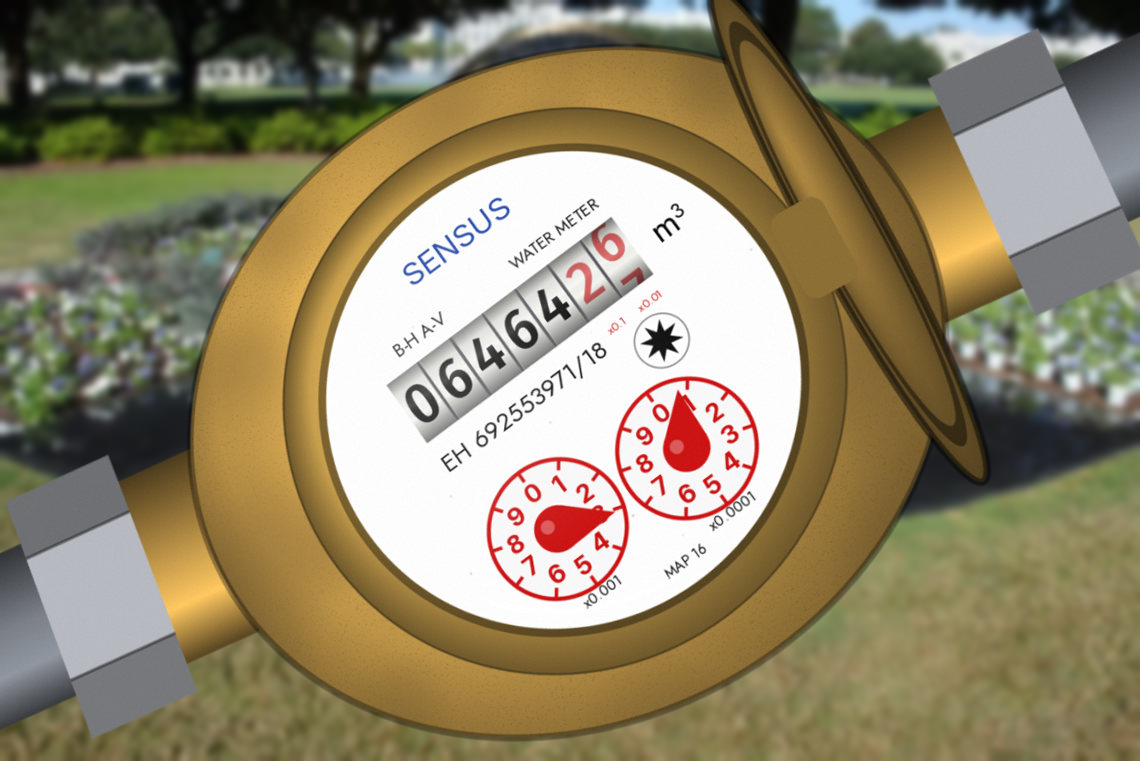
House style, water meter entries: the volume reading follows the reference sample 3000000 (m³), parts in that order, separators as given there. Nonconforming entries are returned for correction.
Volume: 6464.2630 (m³)
